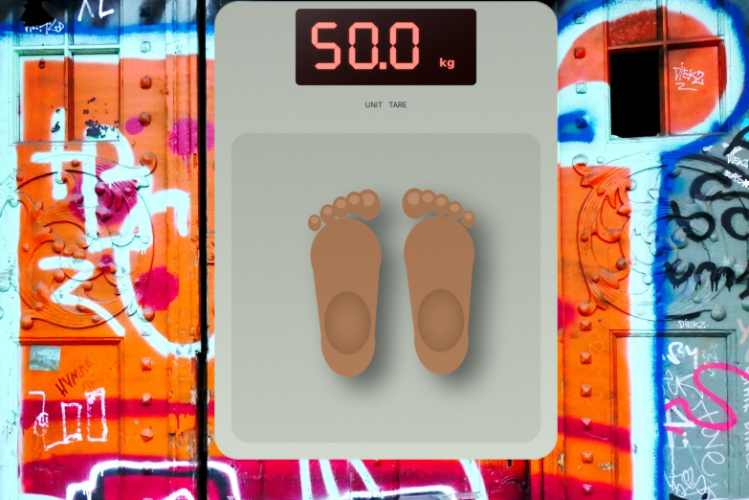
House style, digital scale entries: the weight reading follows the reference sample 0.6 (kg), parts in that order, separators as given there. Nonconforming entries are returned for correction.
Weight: 50.0 (kg)
